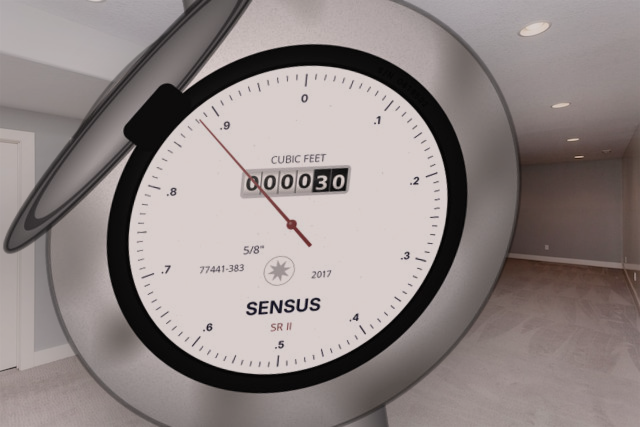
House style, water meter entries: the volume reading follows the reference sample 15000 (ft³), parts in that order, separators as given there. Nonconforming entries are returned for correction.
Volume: 29.88 (ft³)
